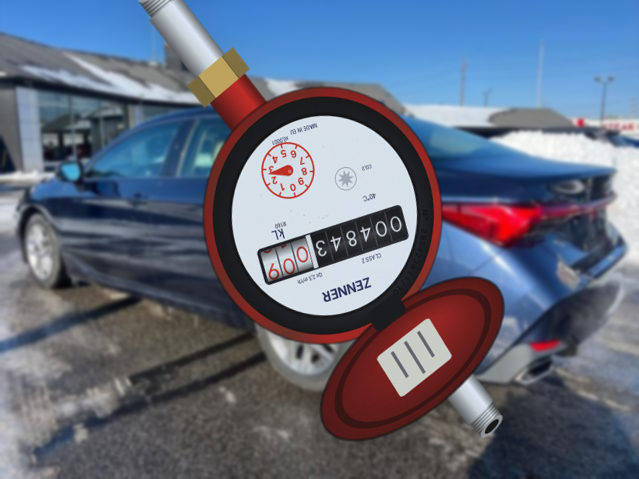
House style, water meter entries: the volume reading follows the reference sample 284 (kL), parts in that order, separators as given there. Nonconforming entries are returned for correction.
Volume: 4843.0092 (kL)
